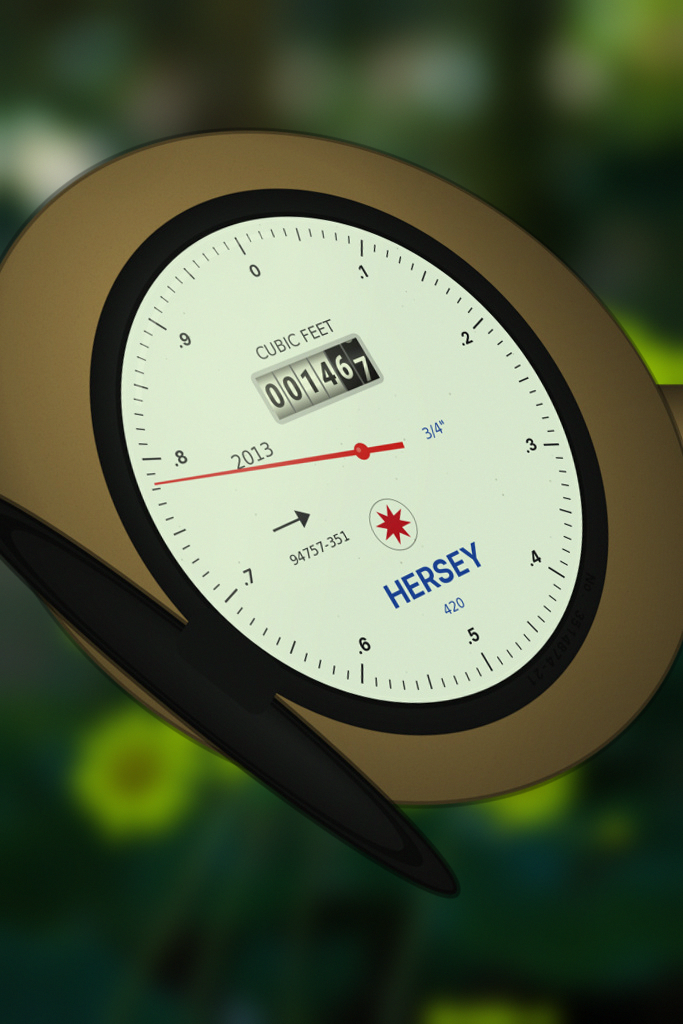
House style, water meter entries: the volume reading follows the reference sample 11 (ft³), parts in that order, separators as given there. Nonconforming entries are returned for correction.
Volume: 1466.78 (ft³)
